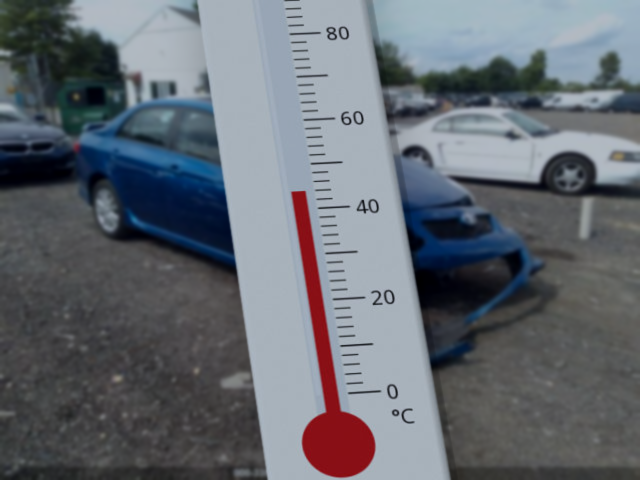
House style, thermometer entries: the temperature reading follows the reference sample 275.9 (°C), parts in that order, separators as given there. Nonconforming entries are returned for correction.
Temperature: 44 (°C)
